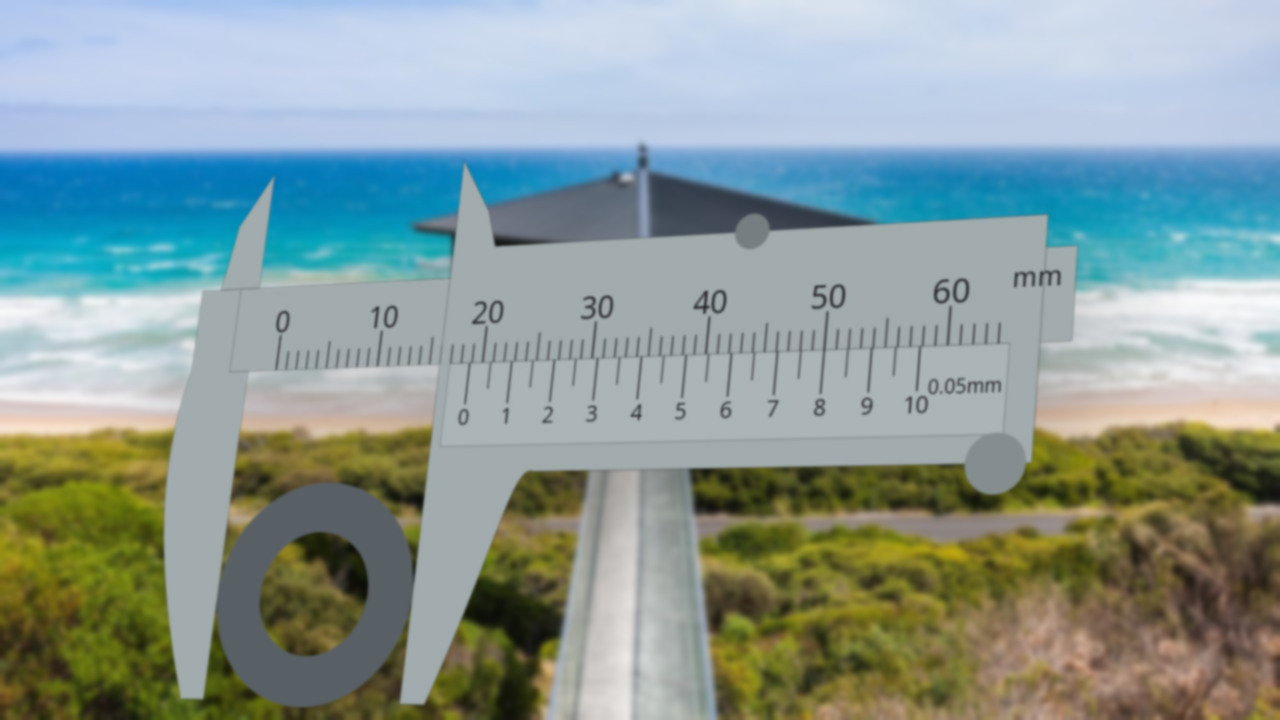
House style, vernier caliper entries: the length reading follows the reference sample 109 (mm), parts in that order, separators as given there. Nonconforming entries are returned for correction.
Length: 18.8 (mm)
